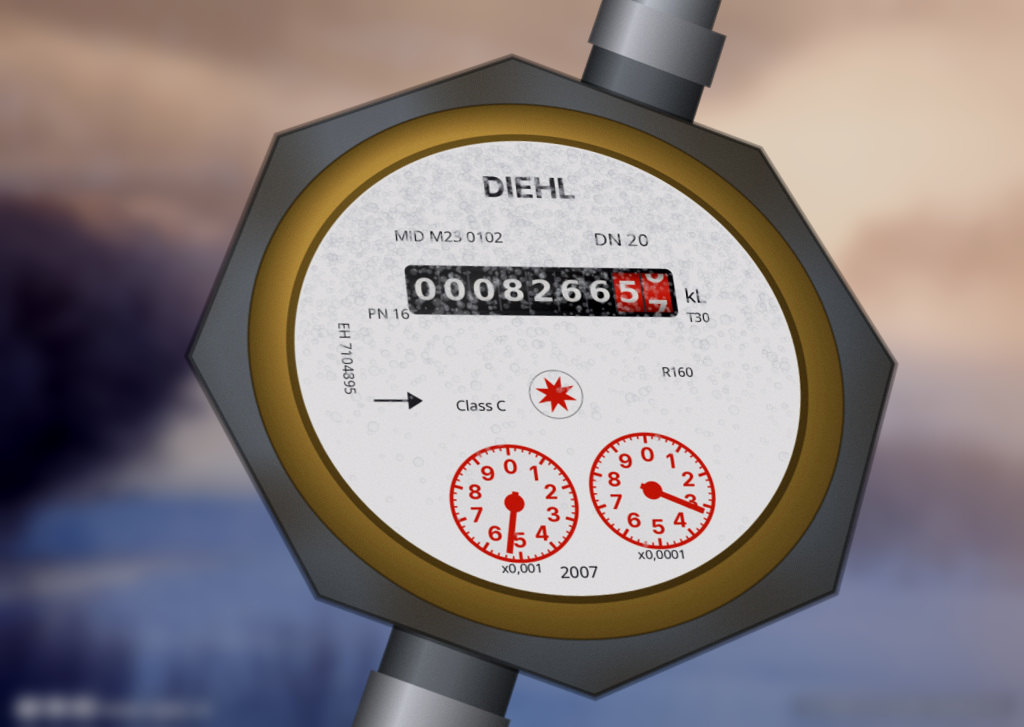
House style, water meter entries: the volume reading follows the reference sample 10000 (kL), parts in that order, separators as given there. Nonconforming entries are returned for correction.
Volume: 8266.5653 (kL)
